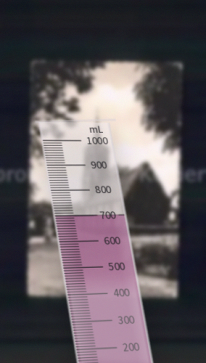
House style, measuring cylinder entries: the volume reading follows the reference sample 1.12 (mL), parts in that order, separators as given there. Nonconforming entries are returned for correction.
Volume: 700 (mL)
